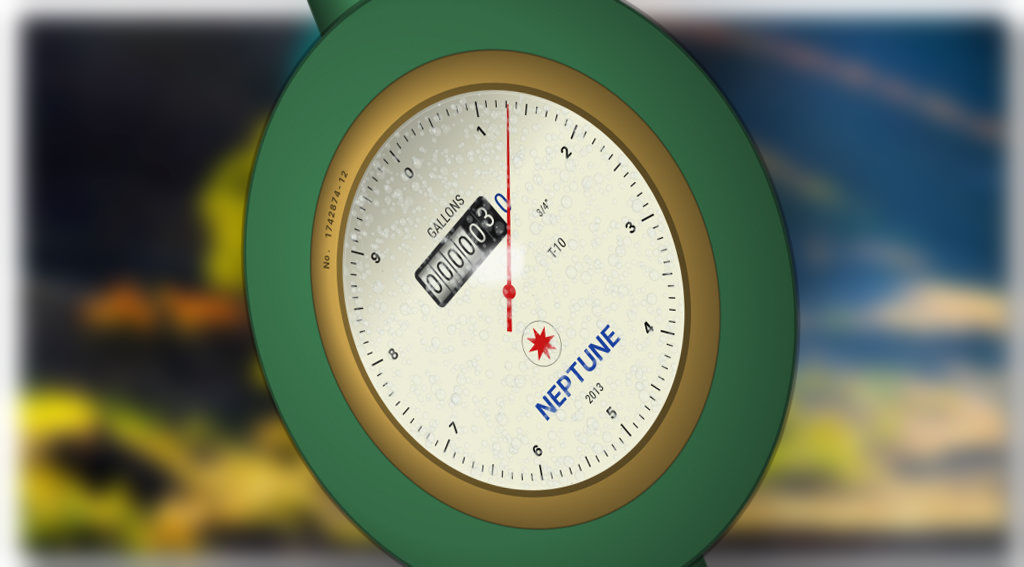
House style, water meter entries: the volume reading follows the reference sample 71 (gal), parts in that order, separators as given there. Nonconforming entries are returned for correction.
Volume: 31.3 (gal)
